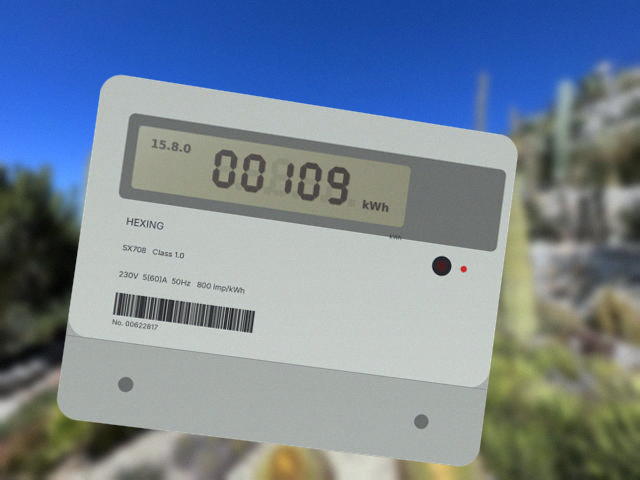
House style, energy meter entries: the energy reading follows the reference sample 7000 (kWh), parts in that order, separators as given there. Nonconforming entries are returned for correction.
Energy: 109 (kWh)
